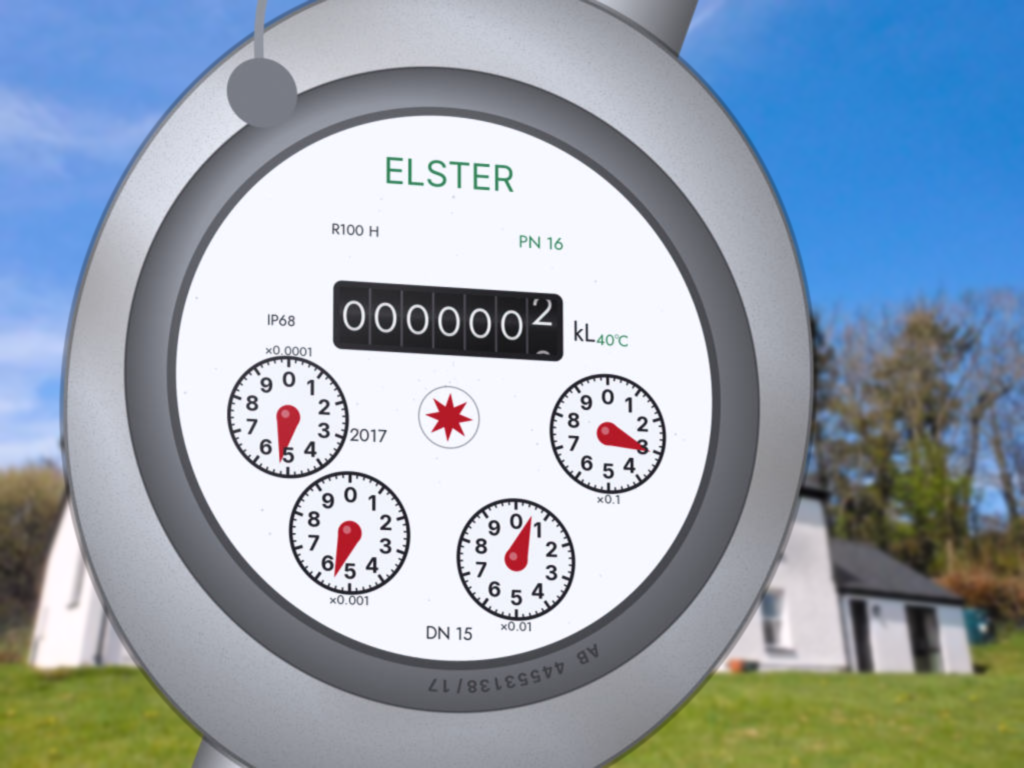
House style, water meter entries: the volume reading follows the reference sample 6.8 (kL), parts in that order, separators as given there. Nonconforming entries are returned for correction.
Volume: 2.3055 (kL)
